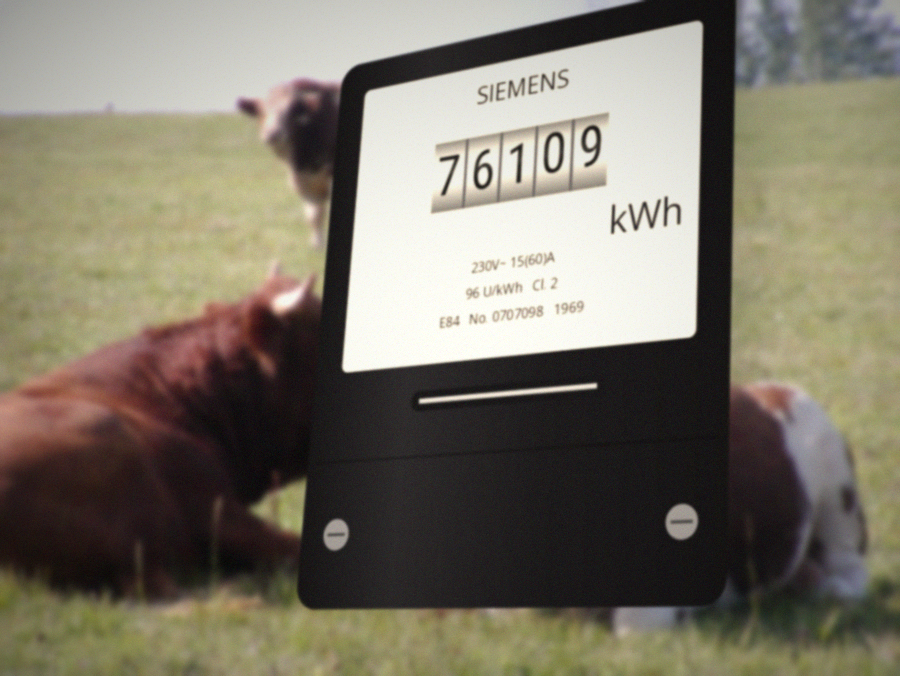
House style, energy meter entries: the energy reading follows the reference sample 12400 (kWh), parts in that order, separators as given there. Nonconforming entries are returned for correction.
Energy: 76109 (kWh)
